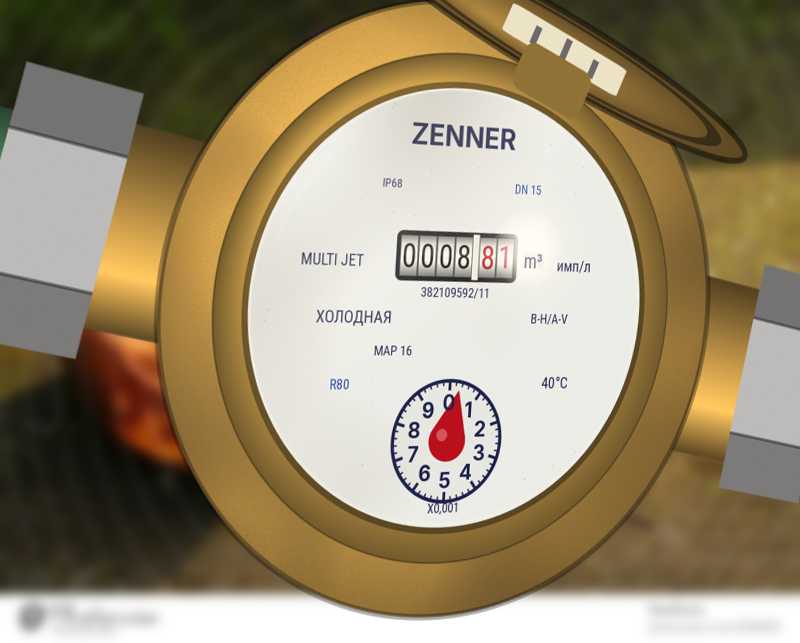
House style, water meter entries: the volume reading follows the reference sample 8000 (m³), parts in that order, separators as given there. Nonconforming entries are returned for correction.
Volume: 8.810 (m³)
